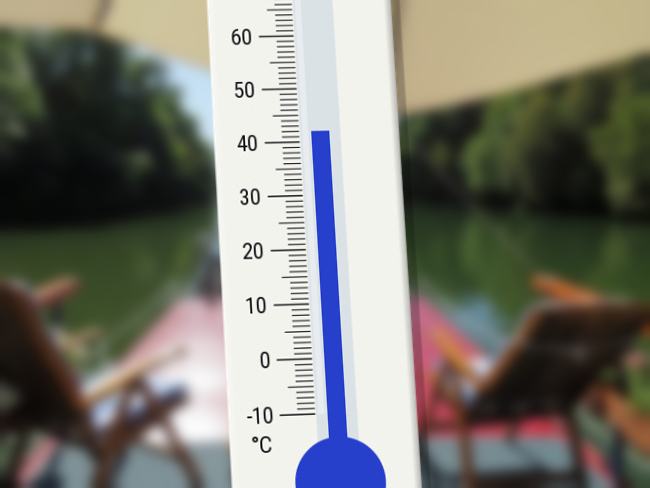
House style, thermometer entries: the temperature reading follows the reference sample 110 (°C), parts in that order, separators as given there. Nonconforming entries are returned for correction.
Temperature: 42 (°C)
